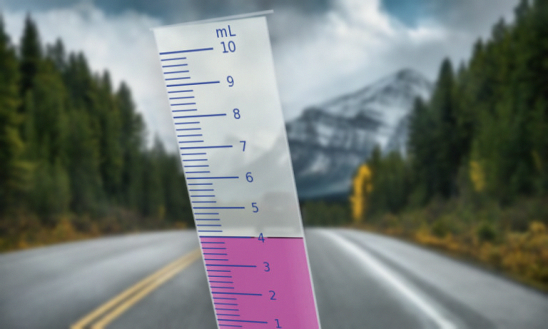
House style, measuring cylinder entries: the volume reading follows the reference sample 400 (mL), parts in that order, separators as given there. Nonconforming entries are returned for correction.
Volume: 4 (mL)
